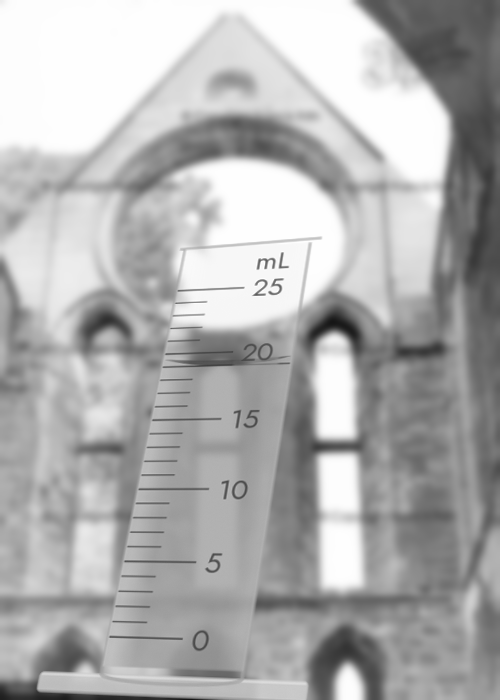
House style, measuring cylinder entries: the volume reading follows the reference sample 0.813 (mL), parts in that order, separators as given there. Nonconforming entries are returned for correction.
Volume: 19 (mL)
